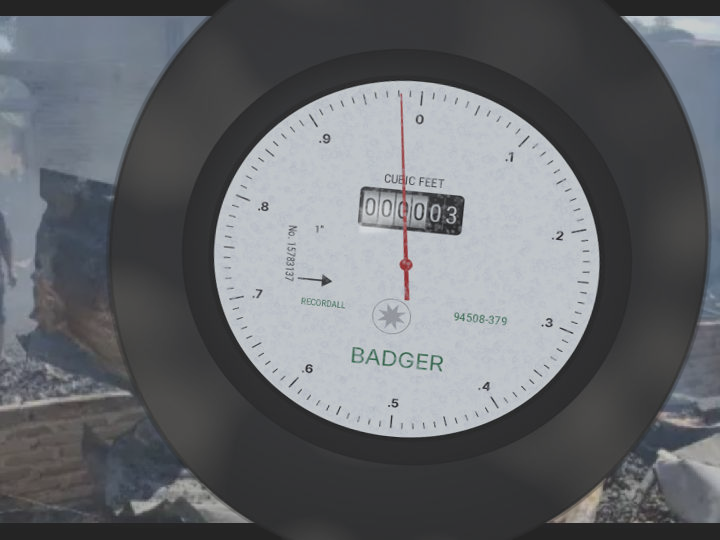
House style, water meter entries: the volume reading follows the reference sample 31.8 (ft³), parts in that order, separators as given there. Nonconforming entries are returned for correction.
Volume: 2.98 (ft³)
